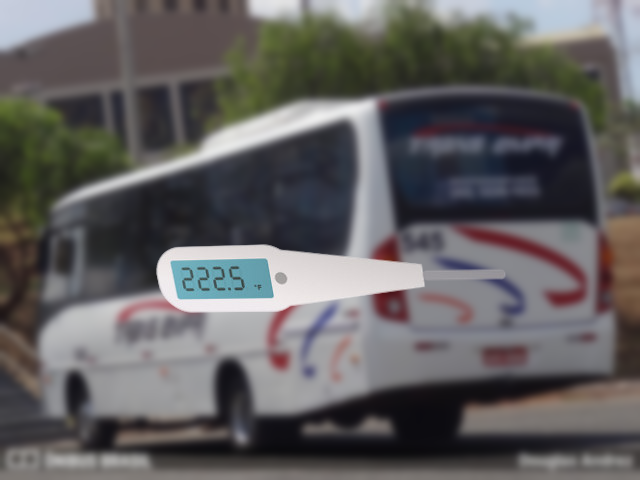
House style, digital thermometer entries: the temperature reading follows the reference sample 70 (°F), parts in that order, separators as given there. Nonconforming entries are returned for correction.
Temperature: 222.5 (°F)
